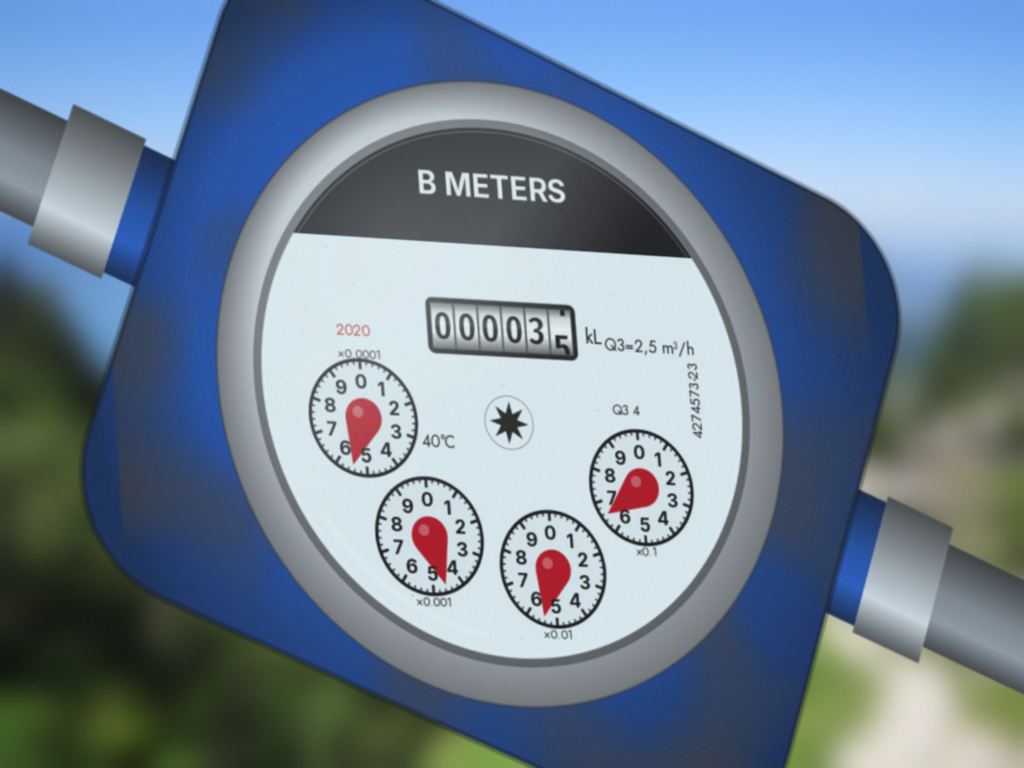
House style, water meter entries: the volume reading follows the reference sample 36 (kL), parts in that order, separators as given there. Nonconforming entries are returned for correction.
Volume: 34.6545 (kL)
